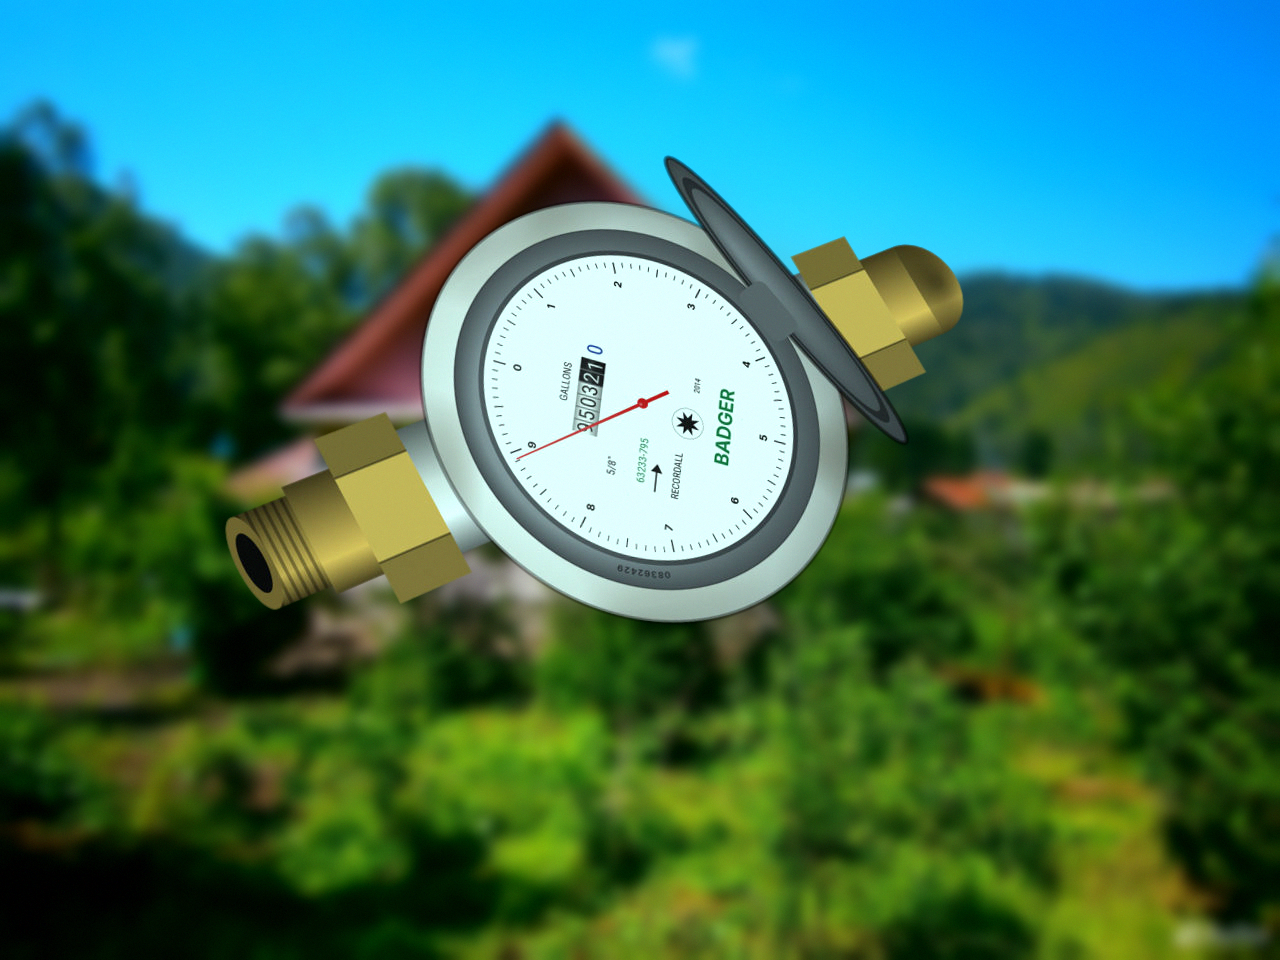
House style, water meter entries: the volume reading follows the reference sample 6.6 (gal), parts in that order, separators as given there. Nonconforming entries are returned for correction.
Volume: 9503208.9 (gal)
